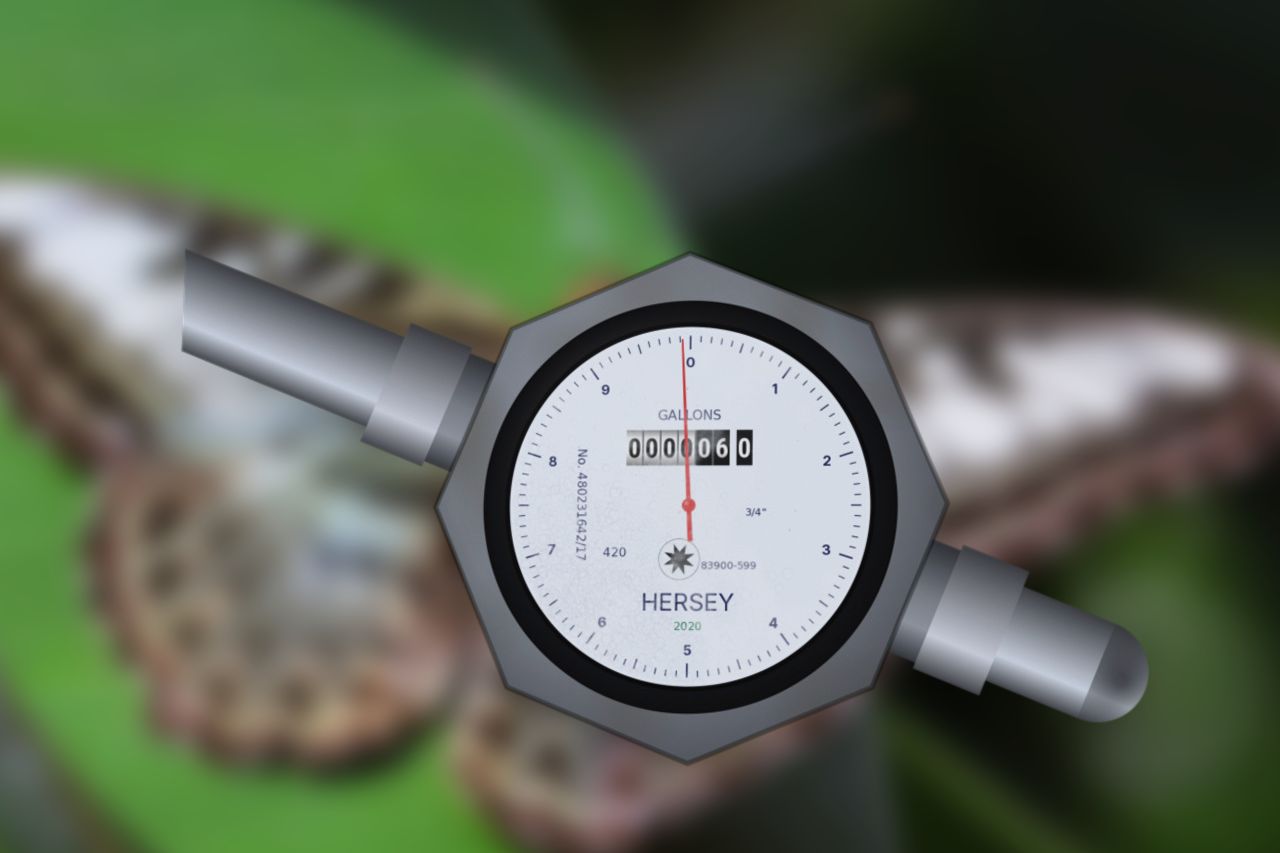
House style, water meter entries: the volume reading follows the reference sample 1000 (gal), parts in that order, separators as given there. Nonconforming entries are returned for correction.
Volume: 59.9 (gal)
